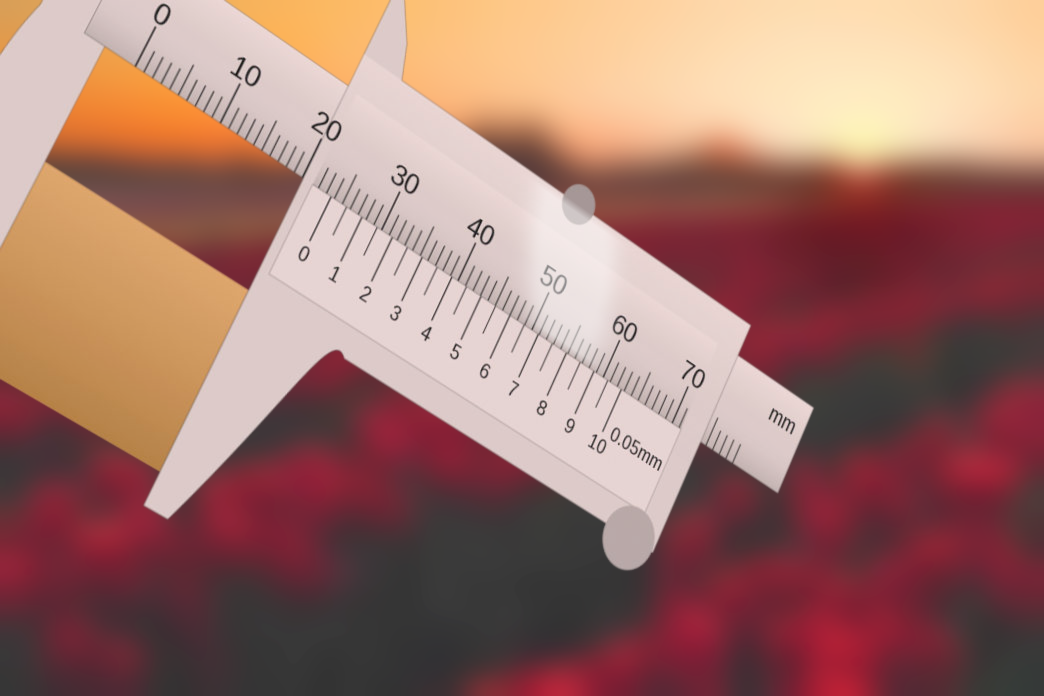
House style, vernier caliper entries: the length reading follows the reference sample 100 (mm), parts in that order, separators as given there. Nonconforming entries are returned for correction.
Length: 23.6 (mm)
